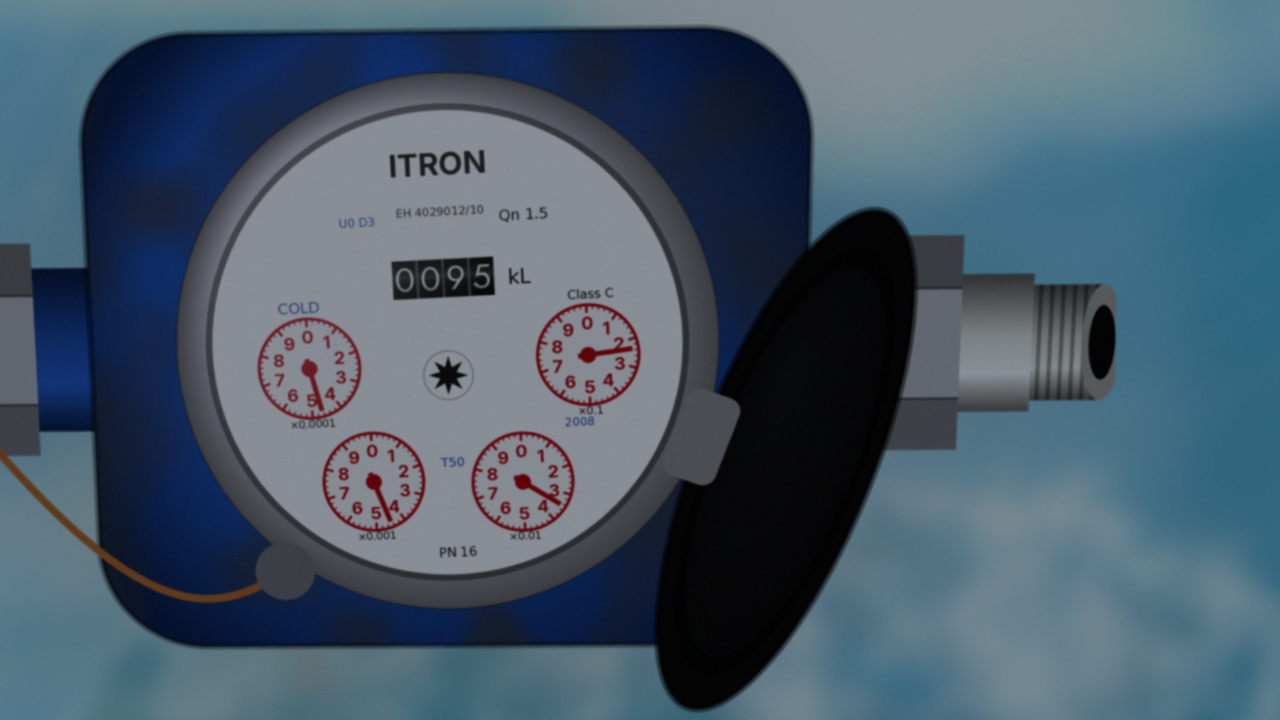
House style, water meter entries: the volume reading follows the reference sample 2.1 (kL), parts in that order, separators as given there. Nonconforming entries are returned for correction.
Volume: 95.2344 (kL)
